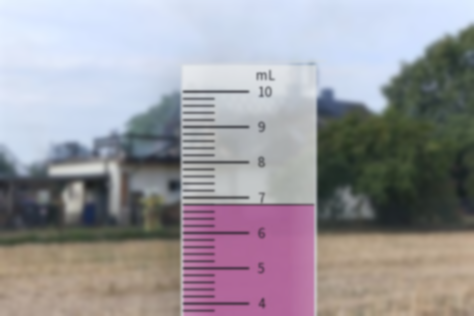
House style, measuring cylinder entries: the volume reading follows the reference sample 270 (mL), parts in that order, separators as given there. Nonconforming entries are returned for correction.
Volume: 6.8 (mL)
